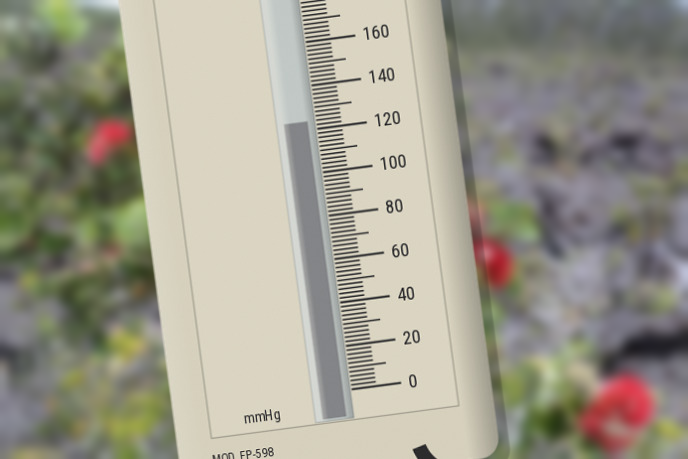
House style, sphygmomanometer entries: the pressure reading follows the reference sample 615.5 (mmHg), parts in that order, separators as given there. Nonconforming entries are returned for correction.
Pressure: 124 (mmHg)
